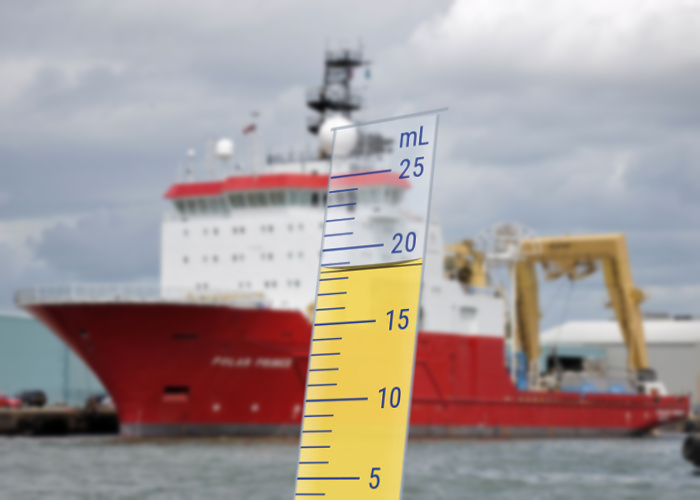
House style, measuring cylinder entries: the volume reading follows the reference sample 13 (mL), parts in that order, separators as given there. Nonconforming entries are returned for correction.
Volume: 18.5 (mL)
